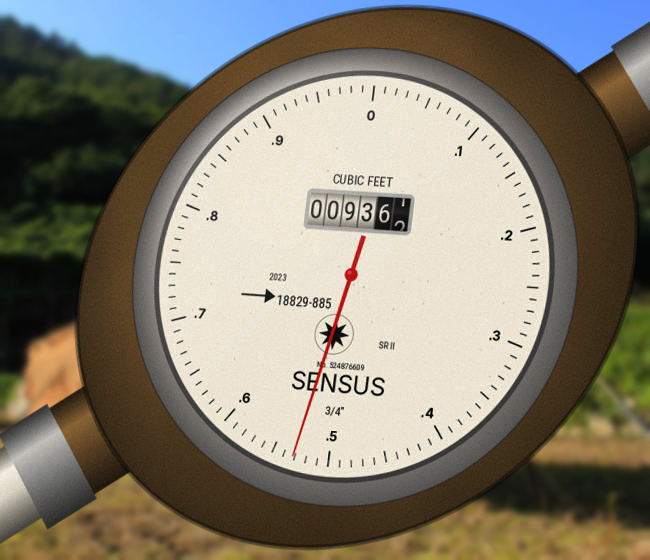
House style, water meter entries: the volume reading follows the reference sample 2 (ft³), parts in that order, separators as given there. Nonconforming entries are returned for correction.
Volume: 9361.53 (ft³)
